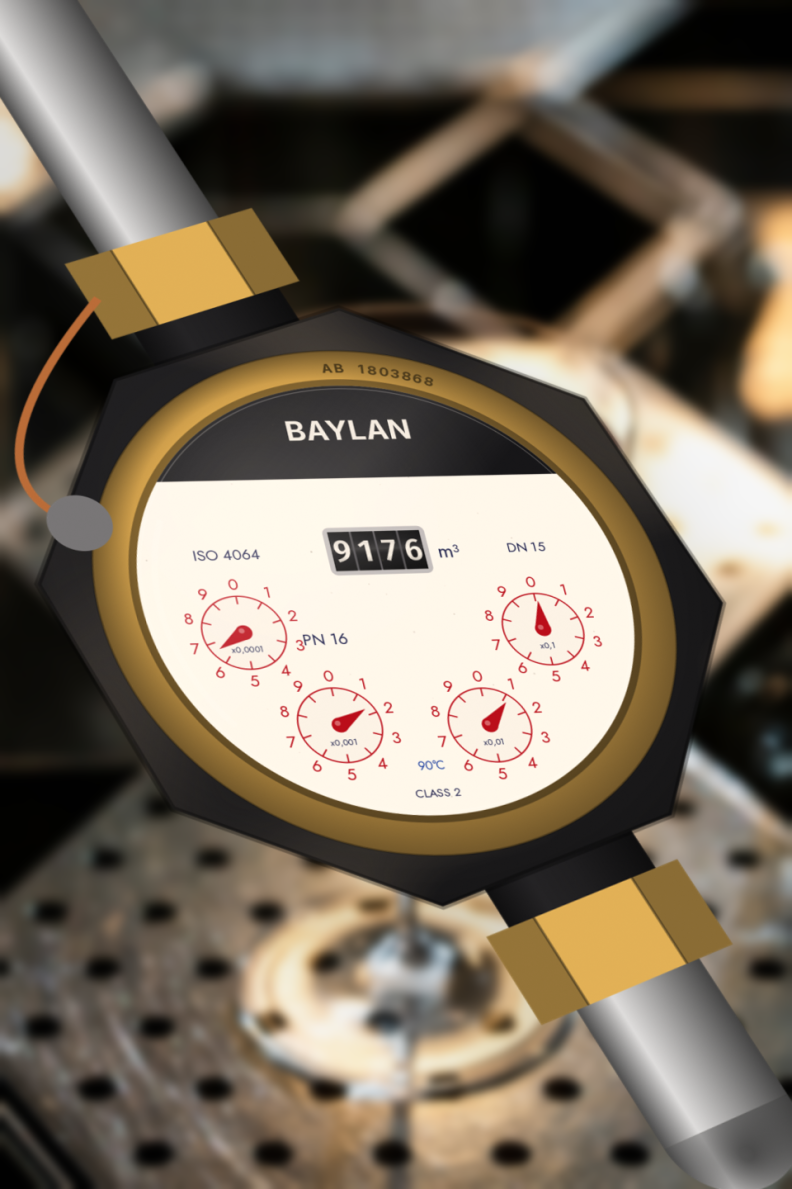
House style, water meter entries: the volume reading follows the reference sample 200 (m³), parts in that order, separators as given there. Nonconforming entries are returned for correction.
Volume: 9176.0116 (m³)
